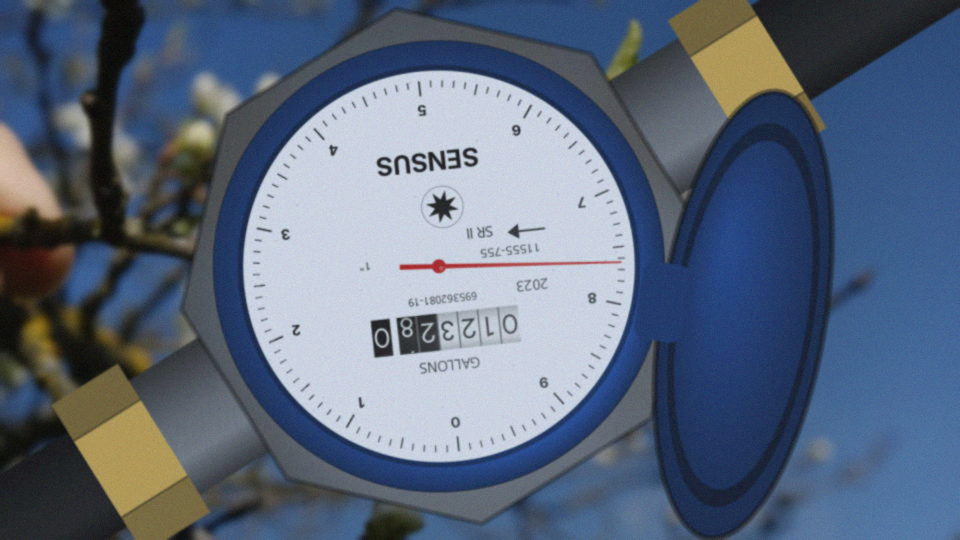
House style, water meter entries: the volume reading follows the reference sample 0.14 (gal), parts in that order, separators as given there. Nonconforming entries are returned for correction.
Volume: 123277.6 (gal)
